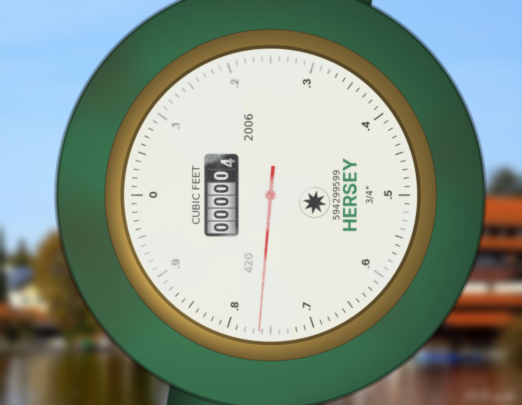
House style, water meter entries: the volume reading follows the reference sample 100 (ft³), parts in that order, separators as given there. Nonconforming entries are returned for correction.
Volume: 3.76 (ft³)
